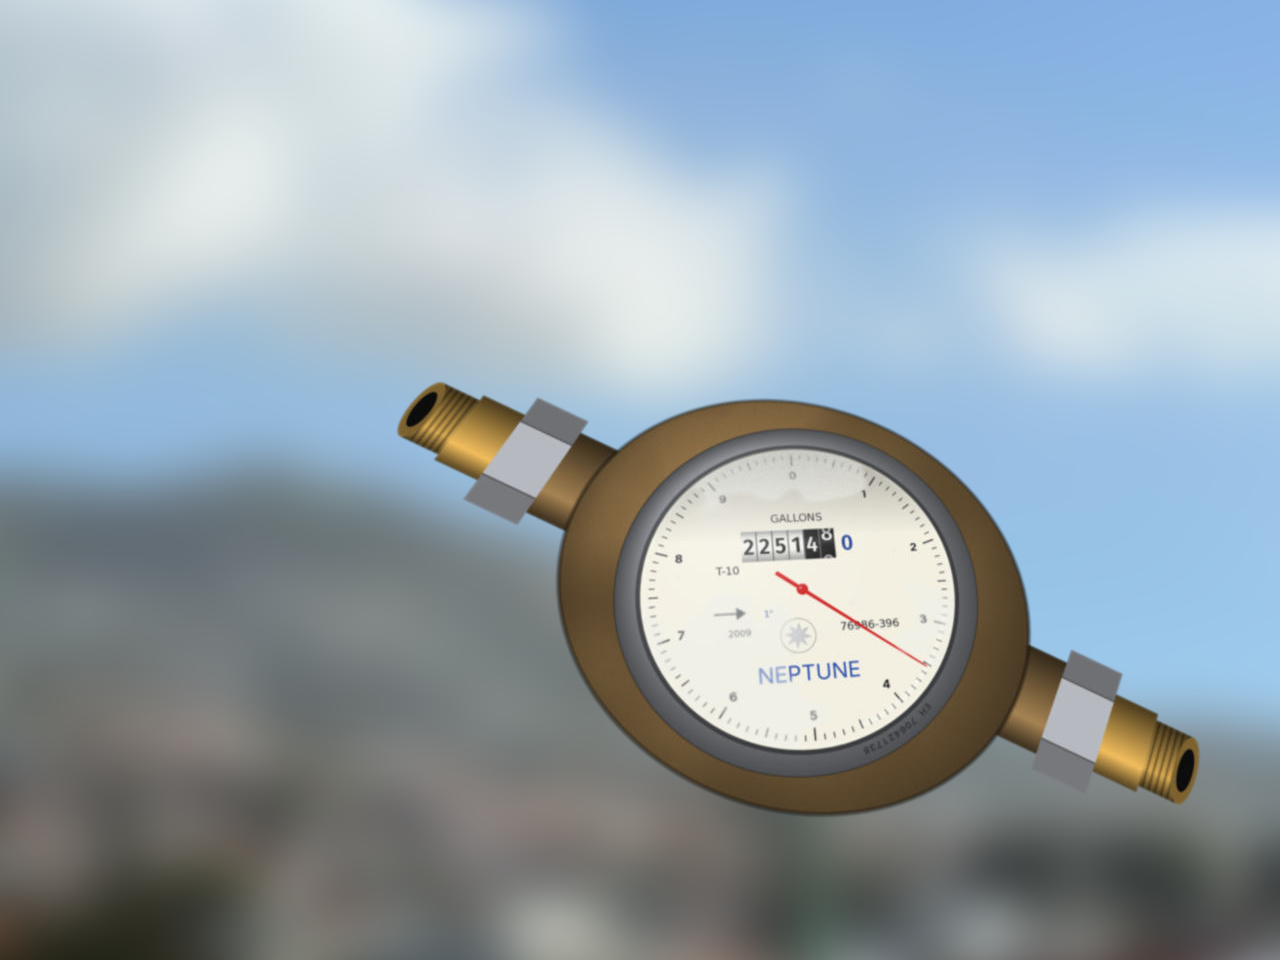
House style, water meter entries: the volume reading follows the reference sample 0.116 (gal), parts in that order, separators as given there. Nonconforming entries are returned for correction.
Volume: 2251483.5 (gal)
